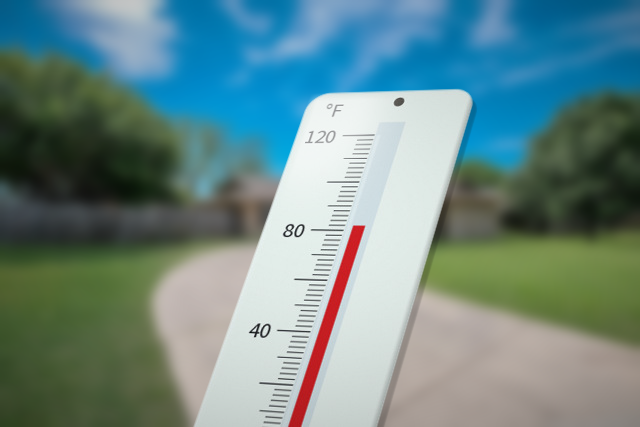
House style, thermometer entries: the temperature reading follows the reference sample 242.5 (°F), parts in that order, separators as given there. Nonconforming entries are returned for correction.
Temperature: 82 (°F)
